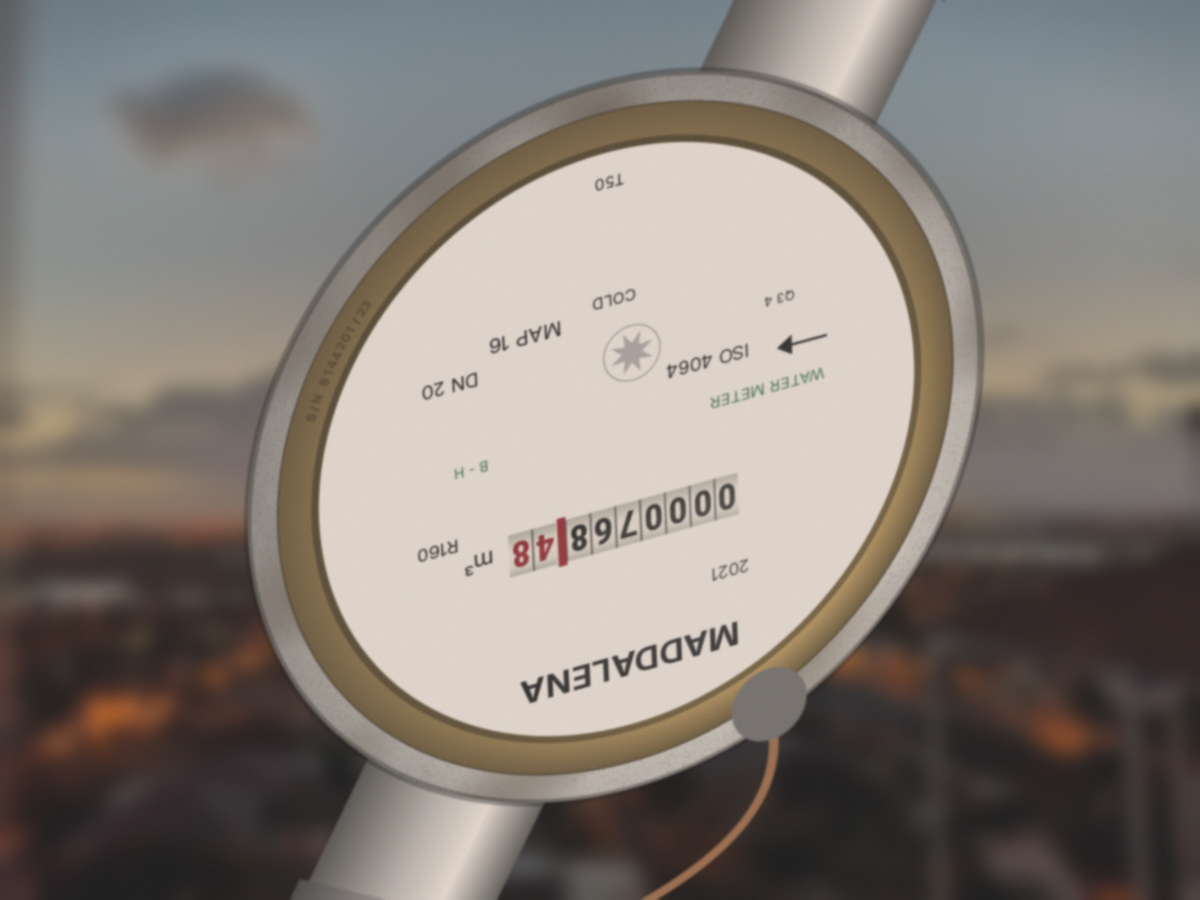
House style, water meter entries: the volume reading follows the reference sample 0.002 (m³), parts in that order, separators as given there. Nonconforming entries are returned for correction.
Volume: 768.48 (m³)
